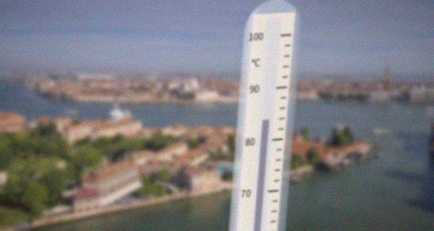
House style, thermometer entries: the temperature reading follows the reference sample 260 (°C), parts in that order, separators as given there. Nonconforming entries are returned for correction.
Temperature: 84 (°C)
